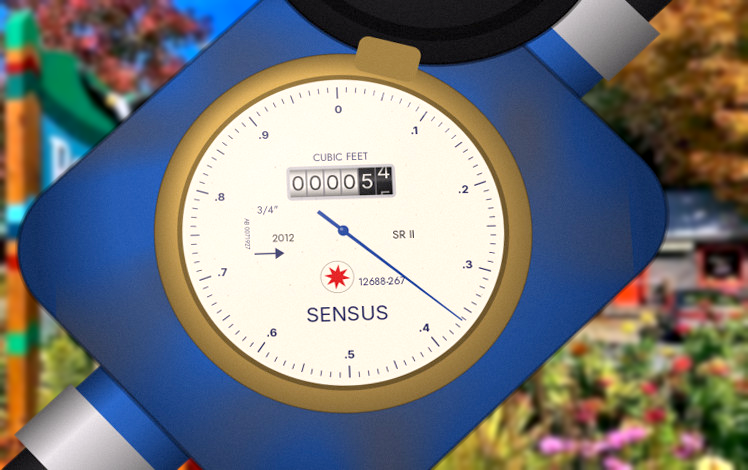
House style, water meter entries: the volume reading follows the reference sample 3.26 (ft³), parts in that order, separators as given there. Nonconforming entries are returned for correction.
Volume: 54.36 (ft³)
